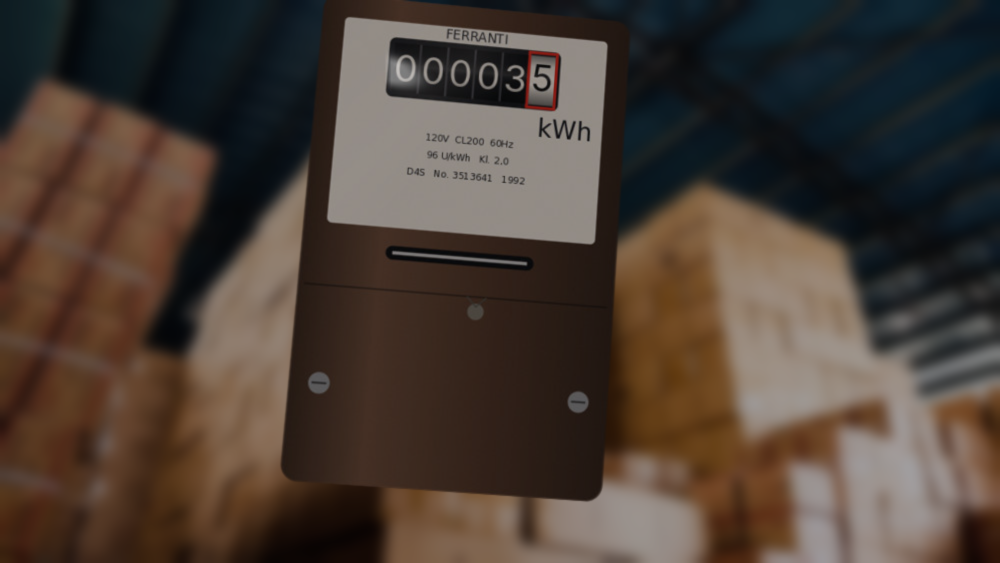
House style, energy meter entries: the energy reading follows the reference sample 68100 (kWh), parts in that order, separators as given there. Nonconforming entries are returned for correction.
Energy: 3.5 (kWh)
